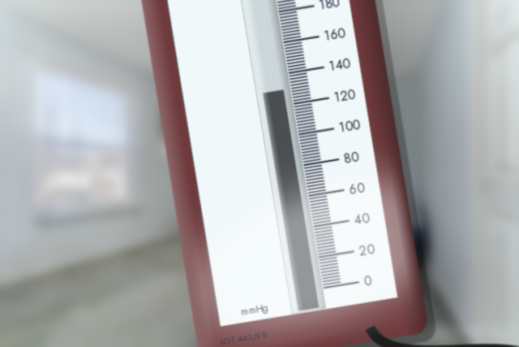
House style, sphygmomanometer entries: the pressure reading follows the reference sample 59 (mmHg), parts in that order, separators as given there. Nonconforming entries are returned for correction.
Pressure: 130 (mmHg)
